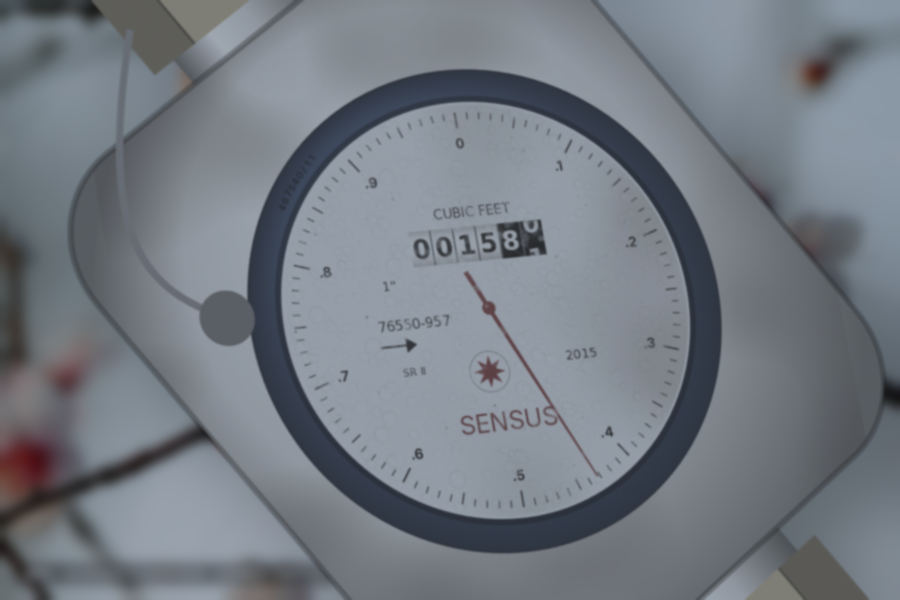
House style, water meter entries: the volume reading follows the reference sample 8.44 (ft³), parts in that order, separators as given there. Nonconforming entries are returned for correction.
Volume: 1580.43 (ft³)
